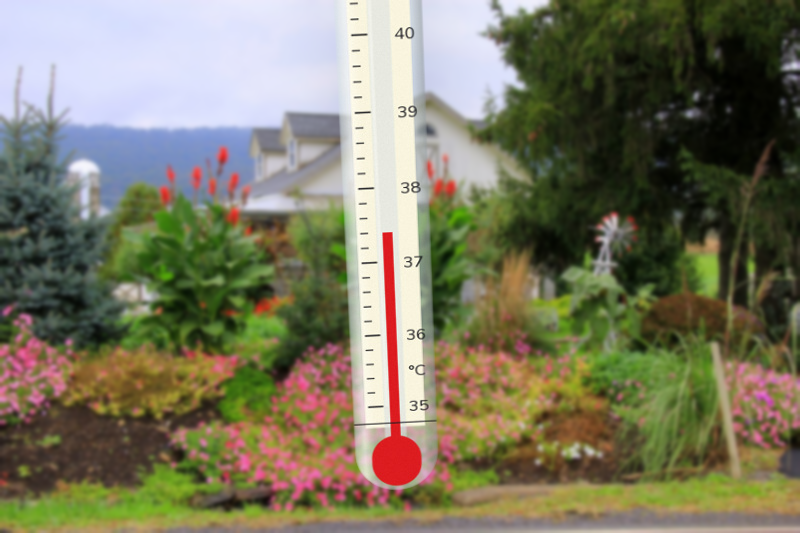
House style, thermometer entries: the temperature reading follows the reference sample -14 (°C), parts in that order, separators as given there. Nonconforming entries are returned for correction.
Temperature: 37.4 (°C)
